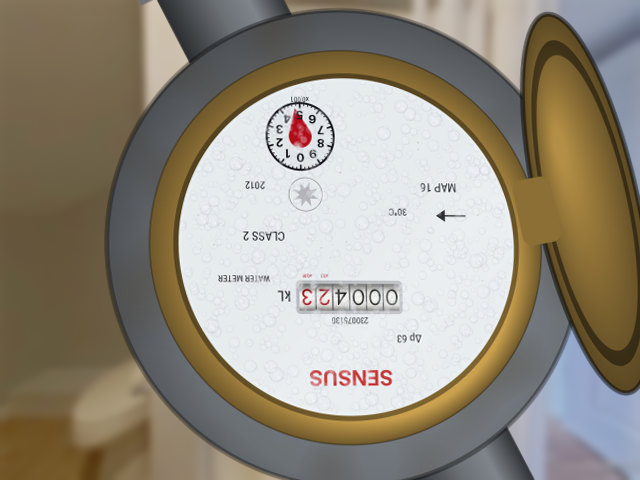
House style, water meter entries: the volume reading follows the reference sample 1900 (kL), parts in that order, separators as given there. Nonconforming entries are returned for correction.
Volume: 4.234 (kL)
